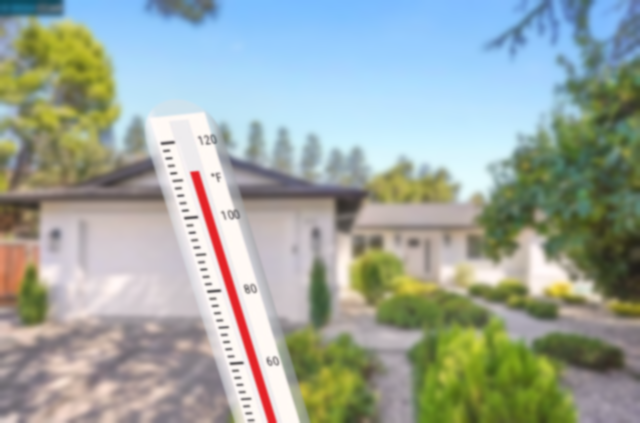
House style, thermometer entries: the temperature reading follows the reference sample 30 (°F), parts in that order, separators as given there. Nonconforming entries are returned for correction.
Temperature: 112 (°F)
